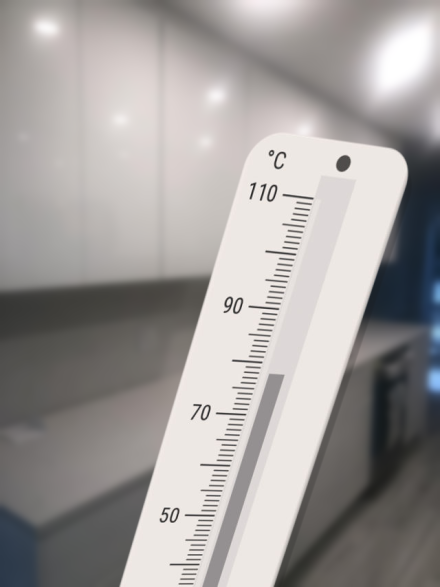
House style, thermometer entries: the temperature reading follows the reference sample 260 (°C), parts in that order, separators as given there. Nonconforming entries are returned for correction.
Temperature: 78 (°C)
